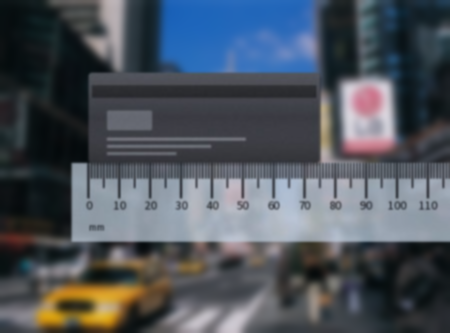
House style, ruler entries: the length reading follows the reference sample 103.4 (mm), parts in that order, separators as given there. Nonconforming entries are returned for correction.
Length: 75 (mm)
